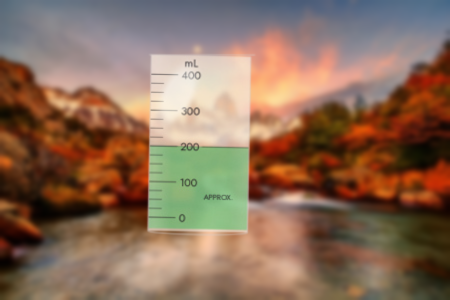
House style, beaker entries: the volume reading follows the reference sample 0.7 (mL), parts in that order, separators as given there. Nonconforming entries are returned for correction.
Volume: 200 (mL)
